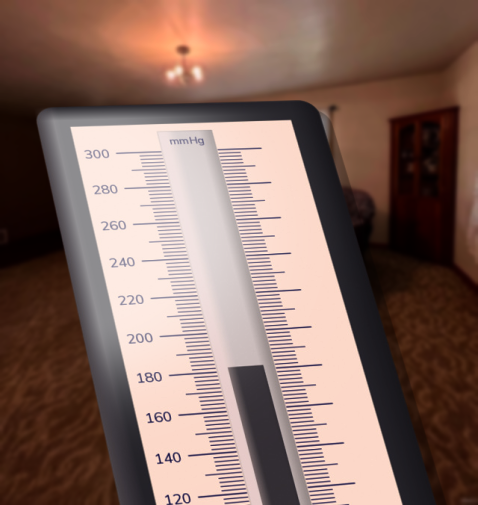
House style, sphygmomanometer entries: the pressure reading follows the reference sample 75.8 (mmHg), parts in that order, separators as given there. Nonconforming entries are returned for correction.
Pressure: 182 (mmHg)
